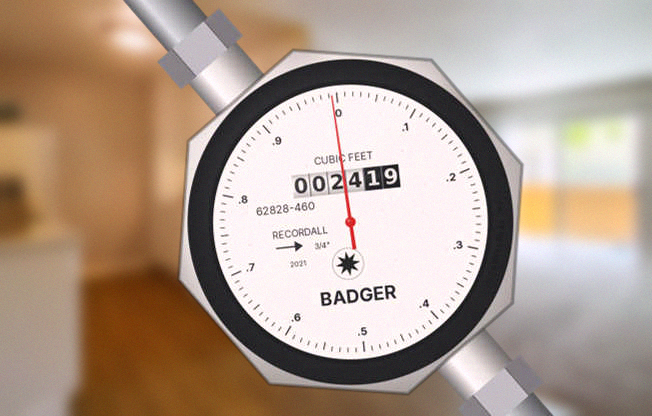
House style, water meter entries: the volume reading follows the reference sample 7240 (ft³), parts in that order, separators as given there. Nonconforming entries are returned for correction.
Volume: 2418.99 (ft³)
